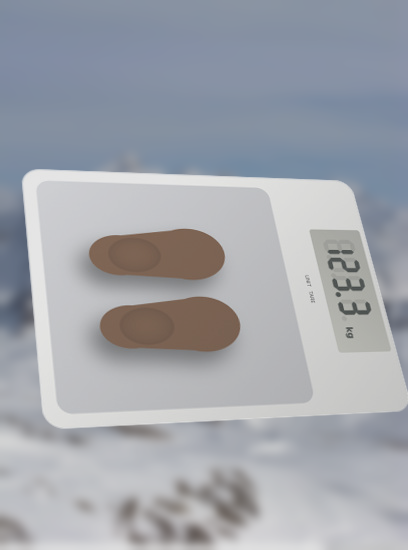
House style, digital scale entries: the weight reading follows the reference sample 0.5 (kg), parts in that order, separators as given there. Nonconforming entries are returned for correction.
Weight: 123.3 (kg)
